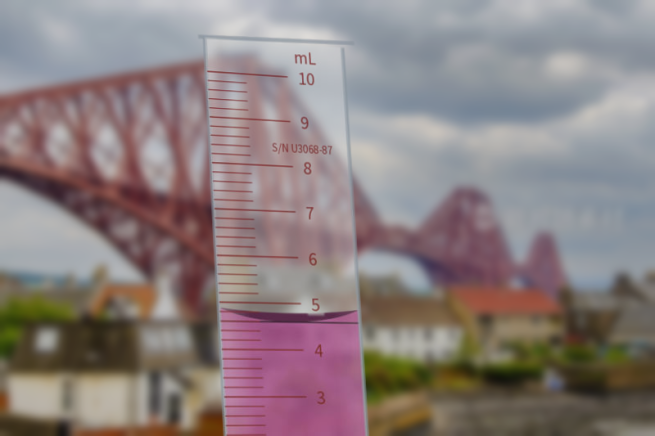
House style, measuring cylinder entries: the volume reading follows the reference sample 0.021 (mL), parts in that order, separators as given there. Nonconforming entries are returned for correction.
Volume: 4.6 (mL)
